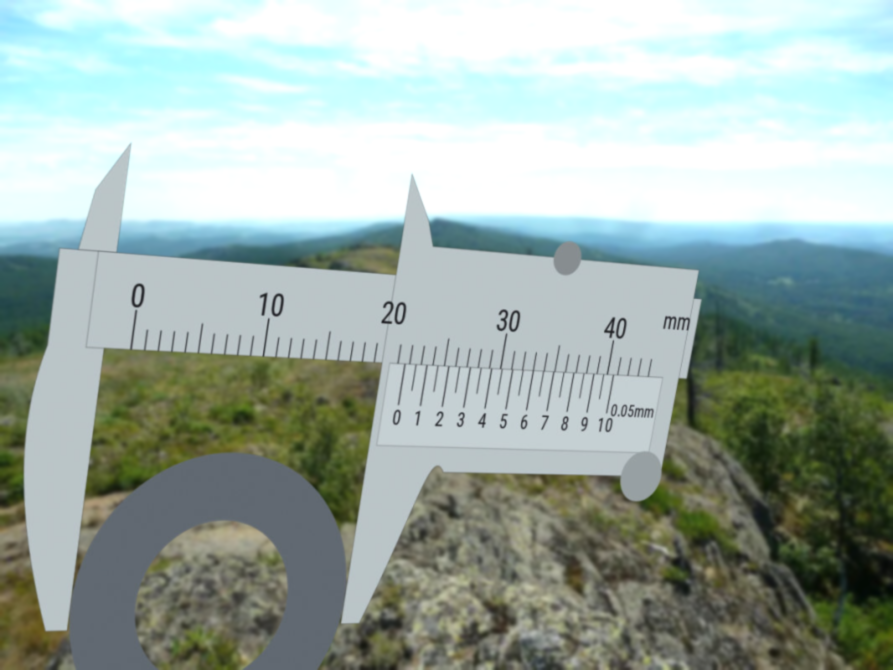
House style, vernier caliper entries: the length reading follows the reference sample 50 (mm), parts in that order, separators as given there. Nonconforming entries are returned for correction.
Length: 21.6 (mm)
